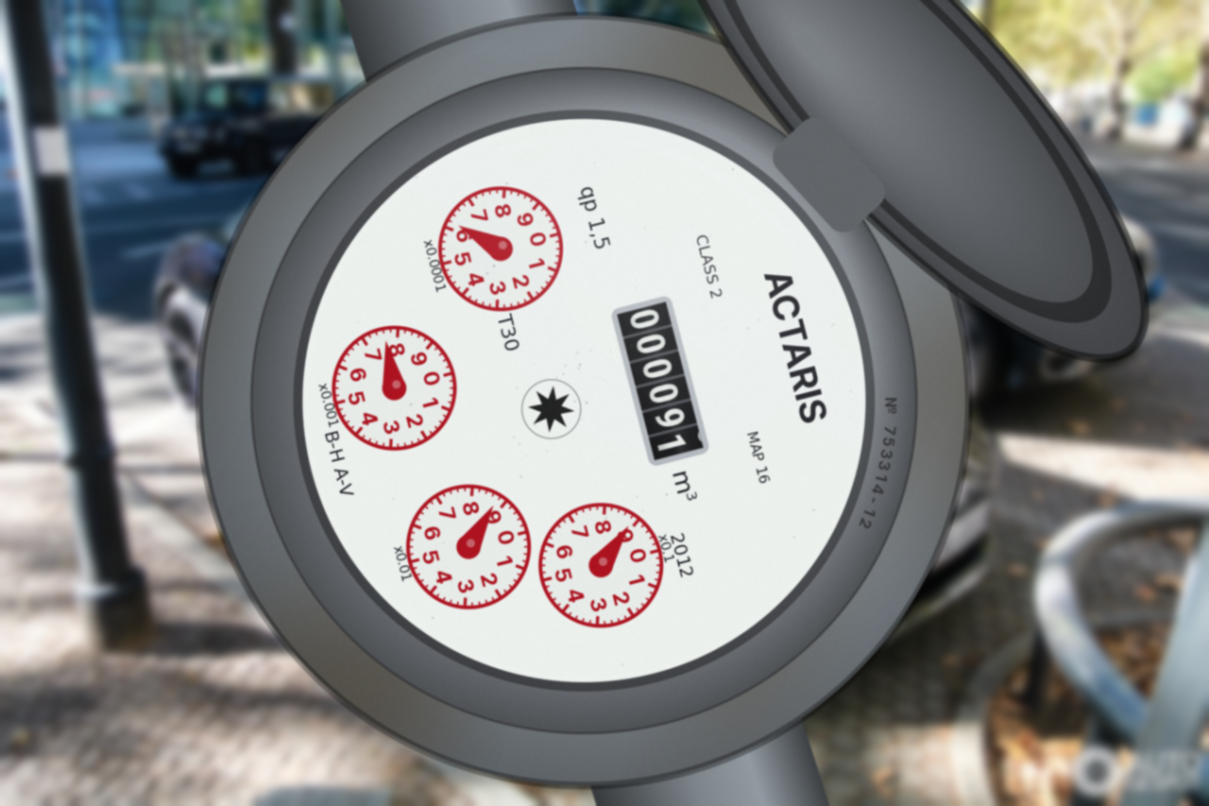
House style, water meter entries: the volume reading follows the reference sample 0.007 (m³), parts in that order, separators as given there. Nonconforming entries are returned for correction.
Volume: 90.8876 (m³)
